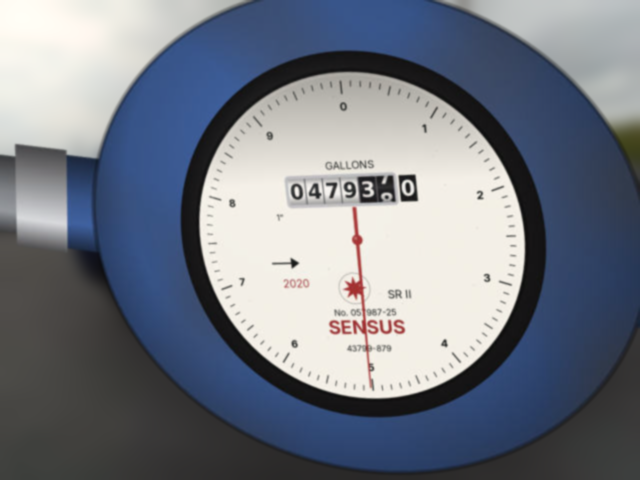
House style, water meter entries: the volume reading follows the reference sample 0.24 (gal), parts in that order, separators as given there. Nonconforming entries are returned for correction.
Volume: 479375.0 (gal)
